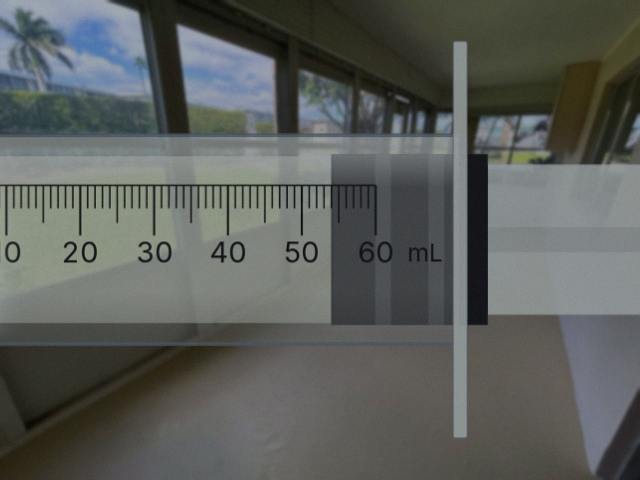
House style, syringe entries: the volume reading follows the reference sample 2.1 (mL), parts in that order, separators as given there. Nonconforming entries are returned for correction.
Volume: 54 (mL)
